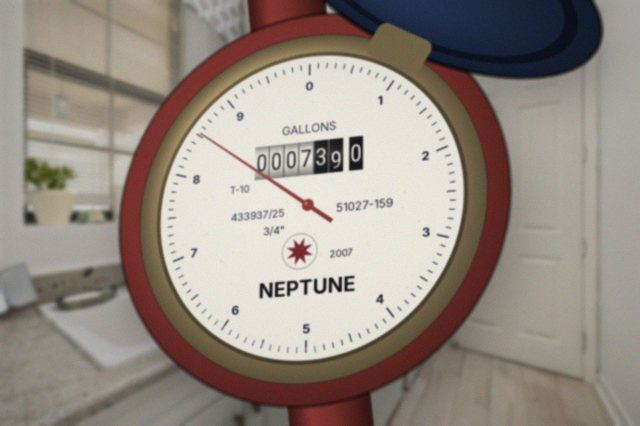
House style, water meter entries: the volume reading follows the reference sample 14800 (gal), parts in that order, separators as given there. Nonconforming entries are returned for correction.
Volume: 7388.5 (gal)
